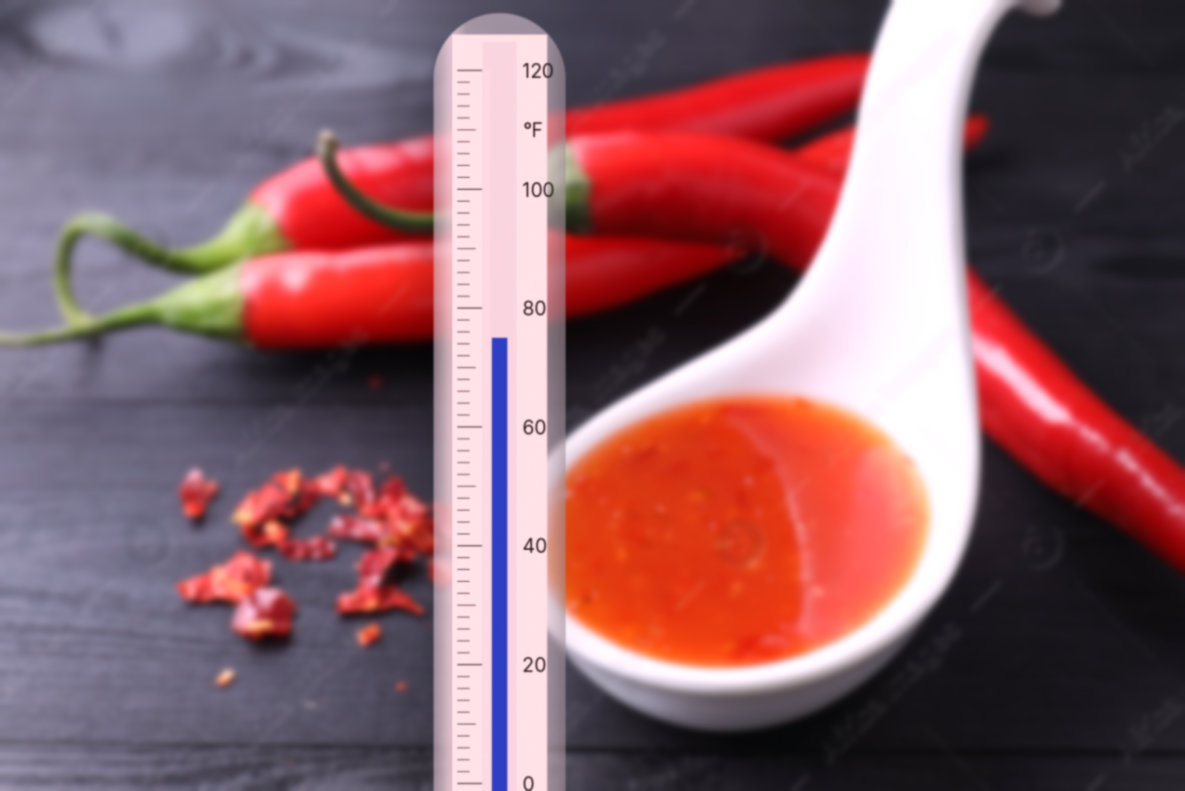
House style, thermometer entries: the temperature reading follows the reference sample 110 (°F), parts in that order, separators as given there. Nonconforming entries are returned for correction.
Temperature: 75 (°F)
